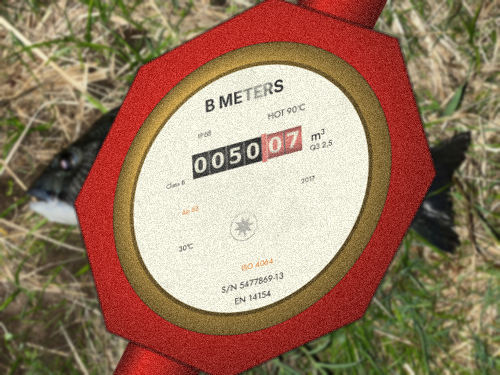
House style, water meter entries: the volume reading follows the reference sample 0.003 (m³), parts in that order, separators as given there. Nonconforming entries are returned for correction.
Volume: 50.07 (m³)
